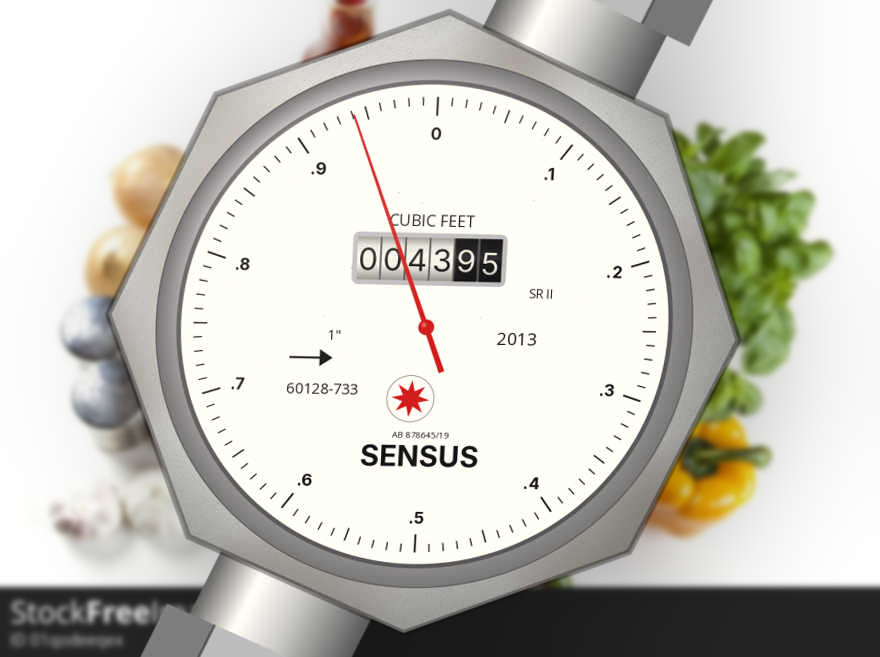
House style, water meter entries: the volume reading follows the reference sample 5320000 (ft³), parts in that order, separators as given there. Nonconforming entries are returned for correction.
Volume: 4394.94 (ft³)
